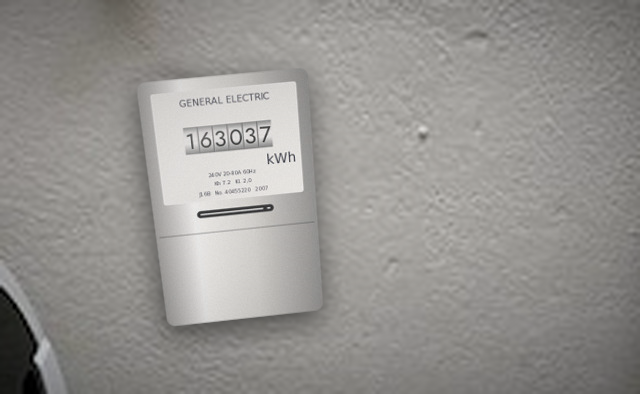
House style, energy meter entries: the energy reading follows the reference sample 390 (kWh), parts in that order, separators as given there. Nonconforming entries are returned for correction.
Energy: 163037 (kWh)
